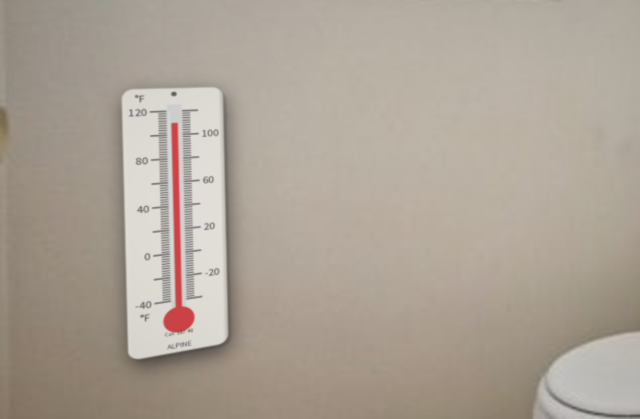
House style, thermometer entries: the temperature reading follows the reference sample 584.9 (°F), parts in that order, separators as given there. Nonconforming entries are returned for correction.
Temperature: 110 (°F)
